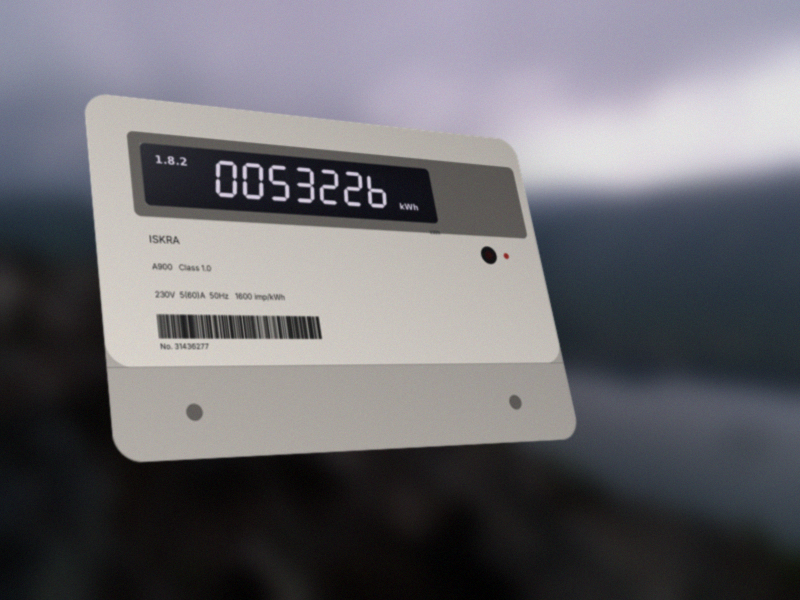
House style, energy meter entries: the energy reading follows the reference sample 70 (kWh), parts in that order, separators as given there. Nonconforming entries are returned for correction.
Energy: 53226 (kWh)
